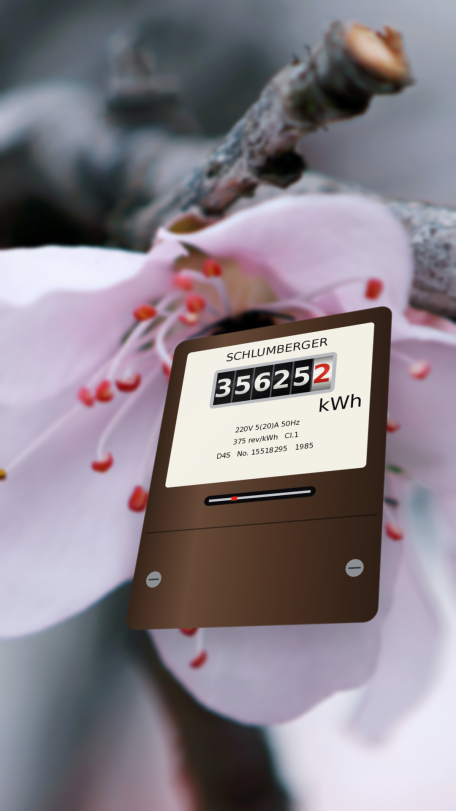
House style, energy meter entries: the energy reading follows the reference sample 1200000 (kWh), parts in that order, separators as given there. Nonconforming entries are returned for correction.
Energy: 35625.2 (kWh)
